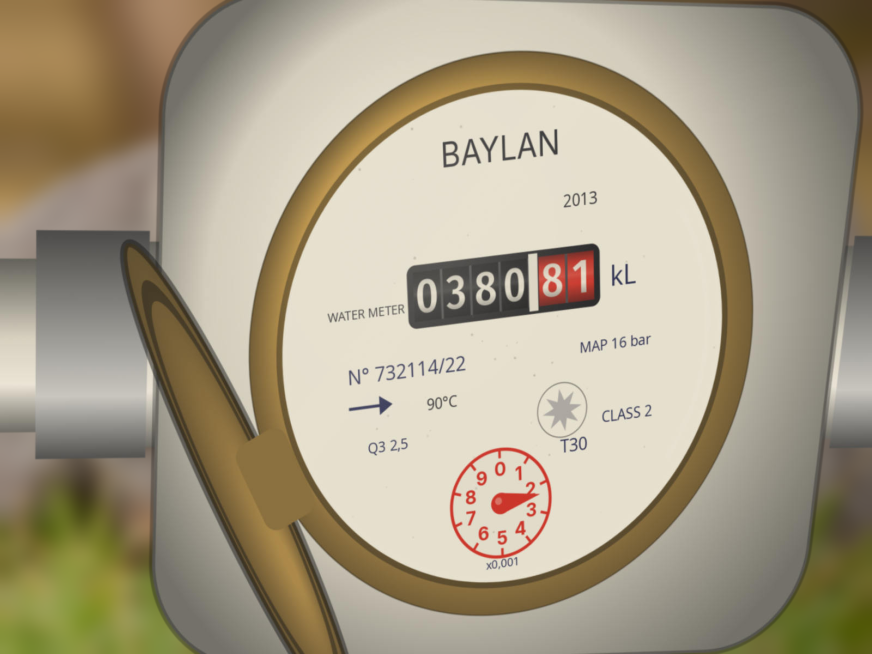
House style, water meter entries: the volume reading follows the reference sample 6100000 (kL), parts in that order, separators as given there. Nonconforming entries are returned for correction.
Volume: 380.812 (kL)
